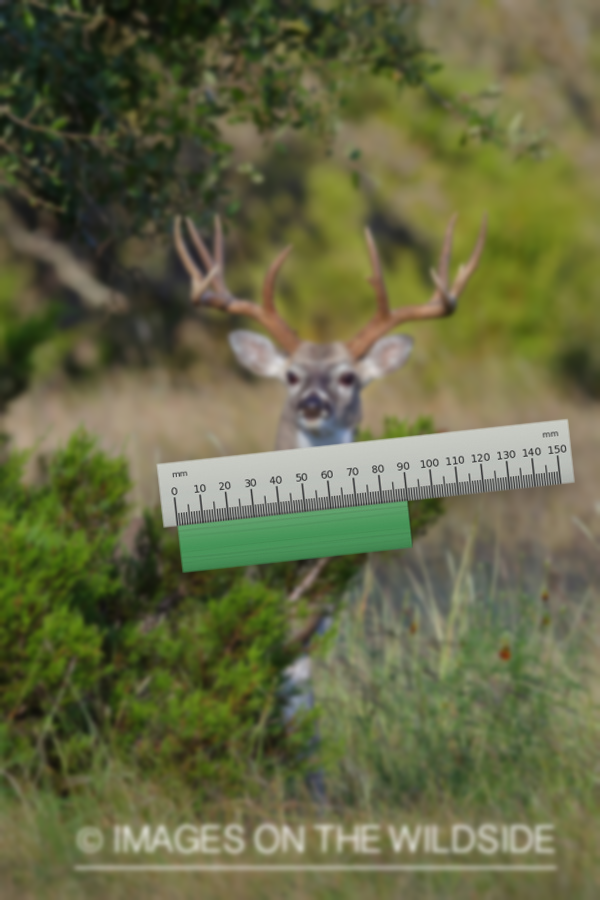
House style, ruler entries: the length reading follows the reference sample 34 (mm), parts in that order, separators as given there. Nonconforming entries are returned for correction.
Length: 90 (mm)
